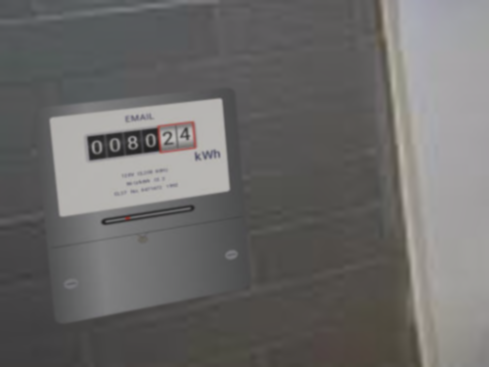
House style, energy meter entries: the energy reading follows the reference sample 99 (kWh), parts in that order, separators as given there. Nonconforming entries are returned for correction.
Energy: 80.24 (kWh)
